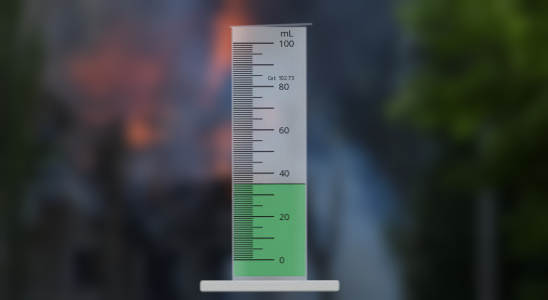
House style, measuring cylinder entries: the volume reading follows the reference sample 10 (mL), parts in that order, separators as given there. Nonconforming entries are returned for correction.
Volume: 35 (mL)
